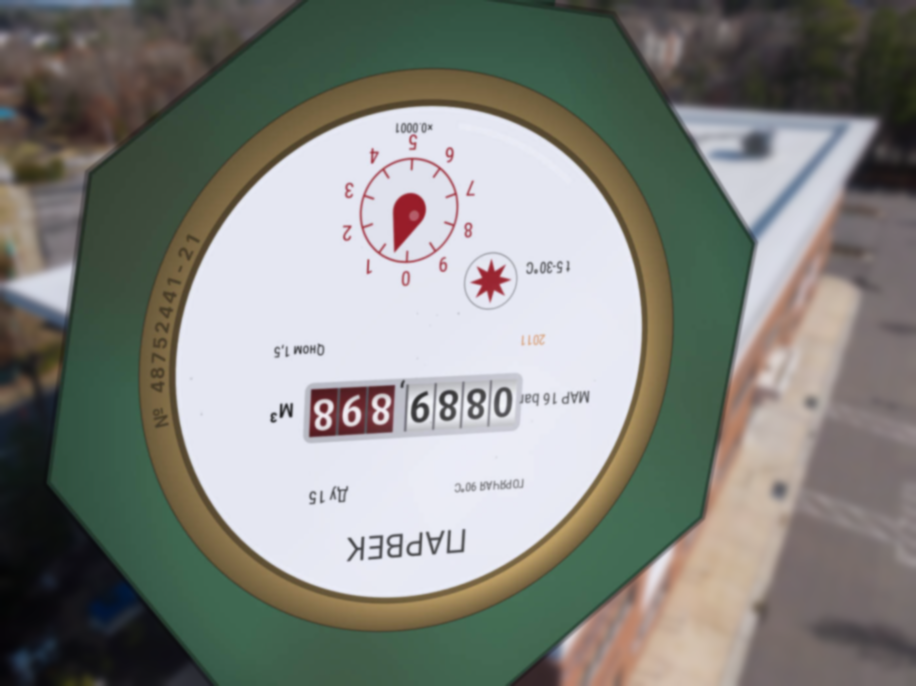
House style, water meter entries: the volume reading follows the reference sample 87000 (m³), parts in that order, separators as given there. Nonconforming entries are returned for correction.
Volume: 889.8980 (m³)
